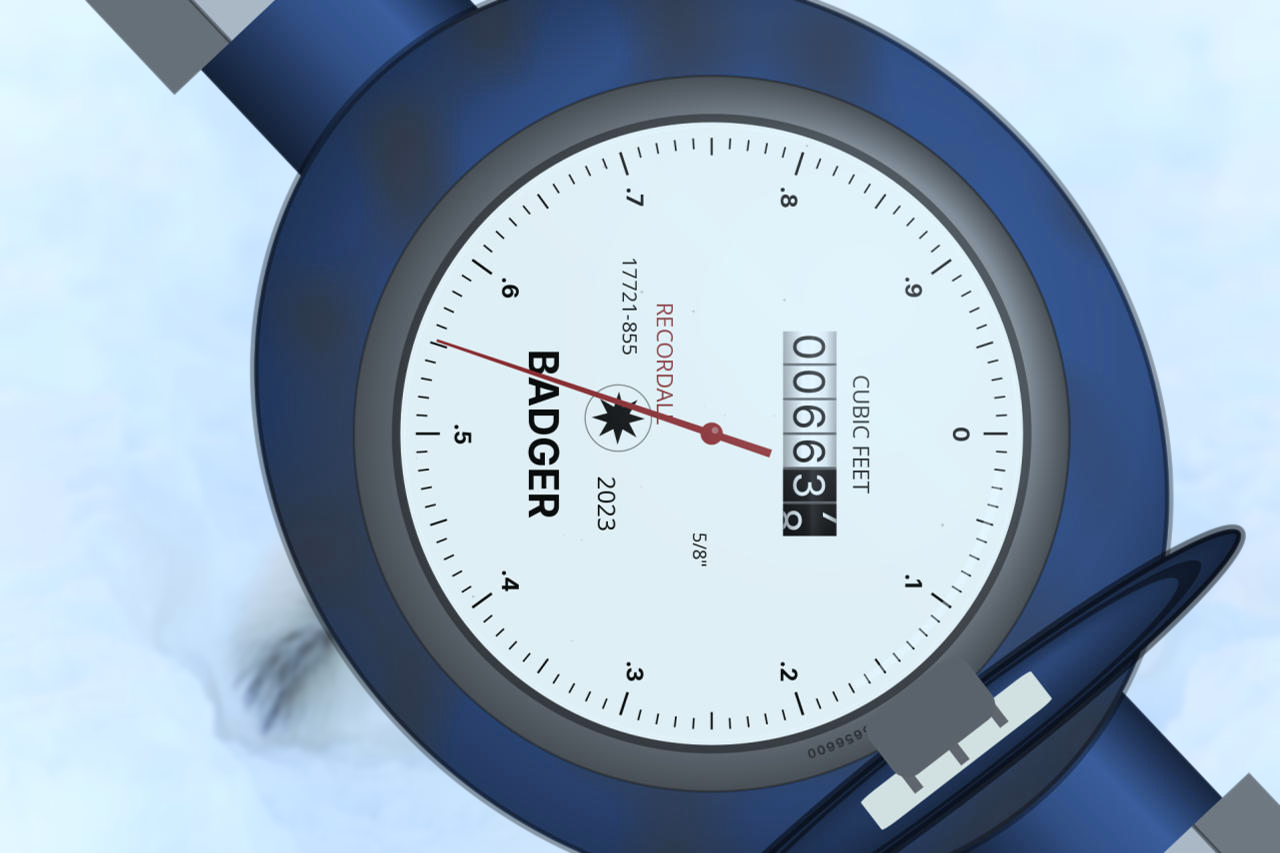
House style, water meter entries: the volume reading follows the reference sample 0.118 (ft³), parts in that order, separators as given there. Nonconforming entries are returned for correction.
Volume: 6637.55 (ft³)
